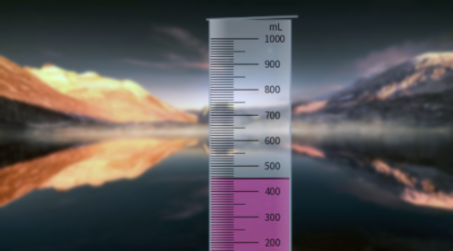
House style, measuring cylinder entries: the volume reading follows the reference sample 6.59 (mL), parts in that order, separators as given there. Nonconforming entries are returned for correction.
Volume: 450 (mL)
